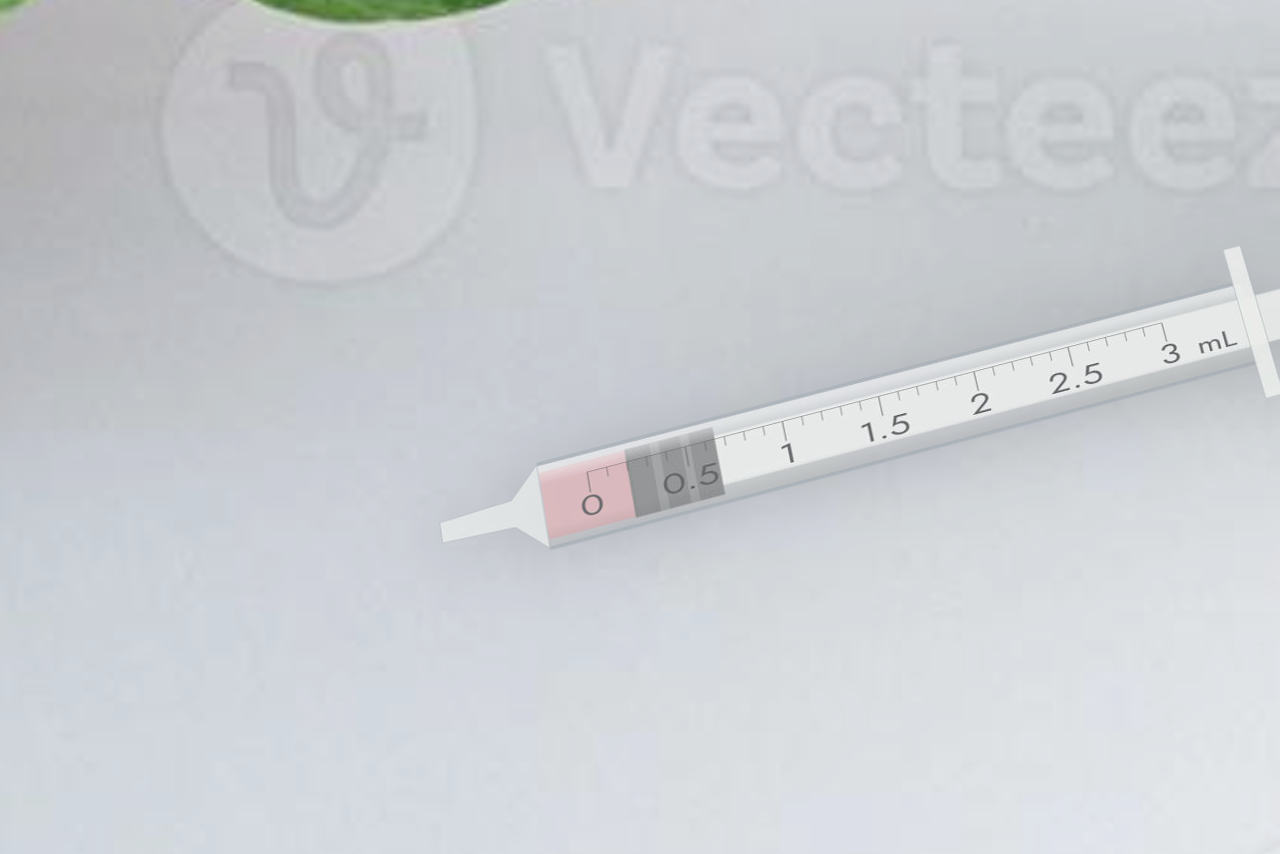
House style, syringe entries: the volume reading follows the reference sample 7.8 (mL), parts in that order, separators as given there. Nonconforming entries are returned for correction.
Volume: 0.2 (mL)
